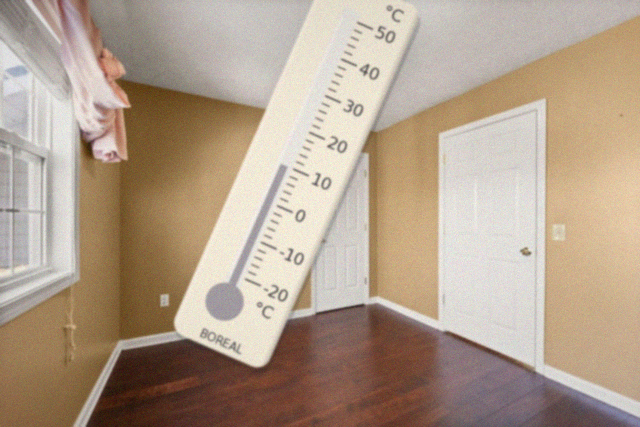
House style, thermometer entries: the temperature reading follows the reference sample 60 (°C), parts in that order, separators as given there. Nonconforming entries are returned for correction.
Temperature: 10 (°C)
